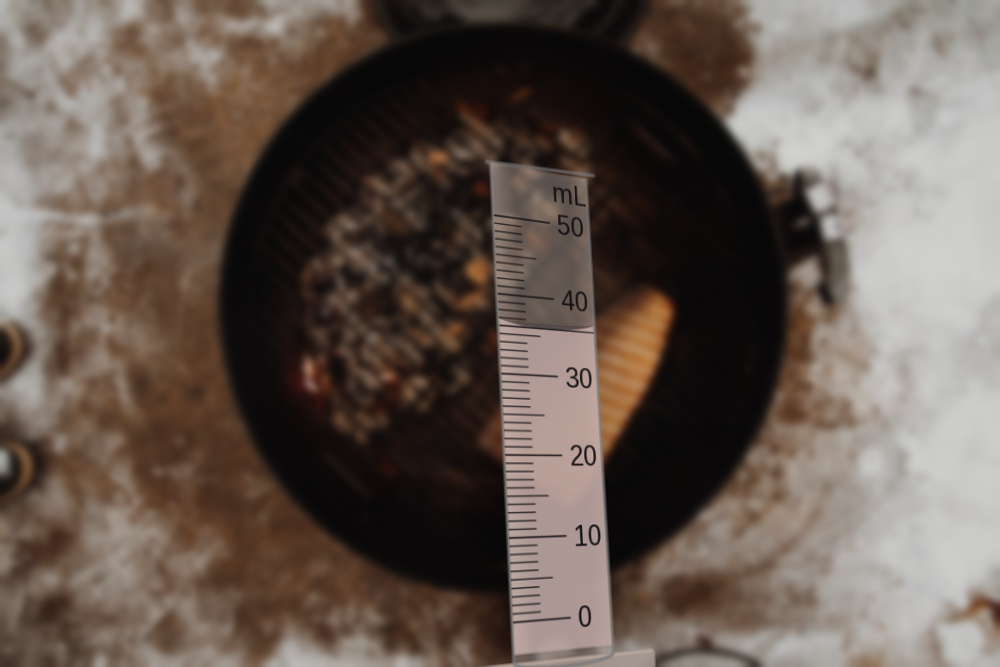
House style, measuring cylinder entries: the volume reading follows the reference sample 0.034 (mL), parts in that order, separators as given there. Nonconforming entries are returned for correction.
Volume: 36 (mL)
